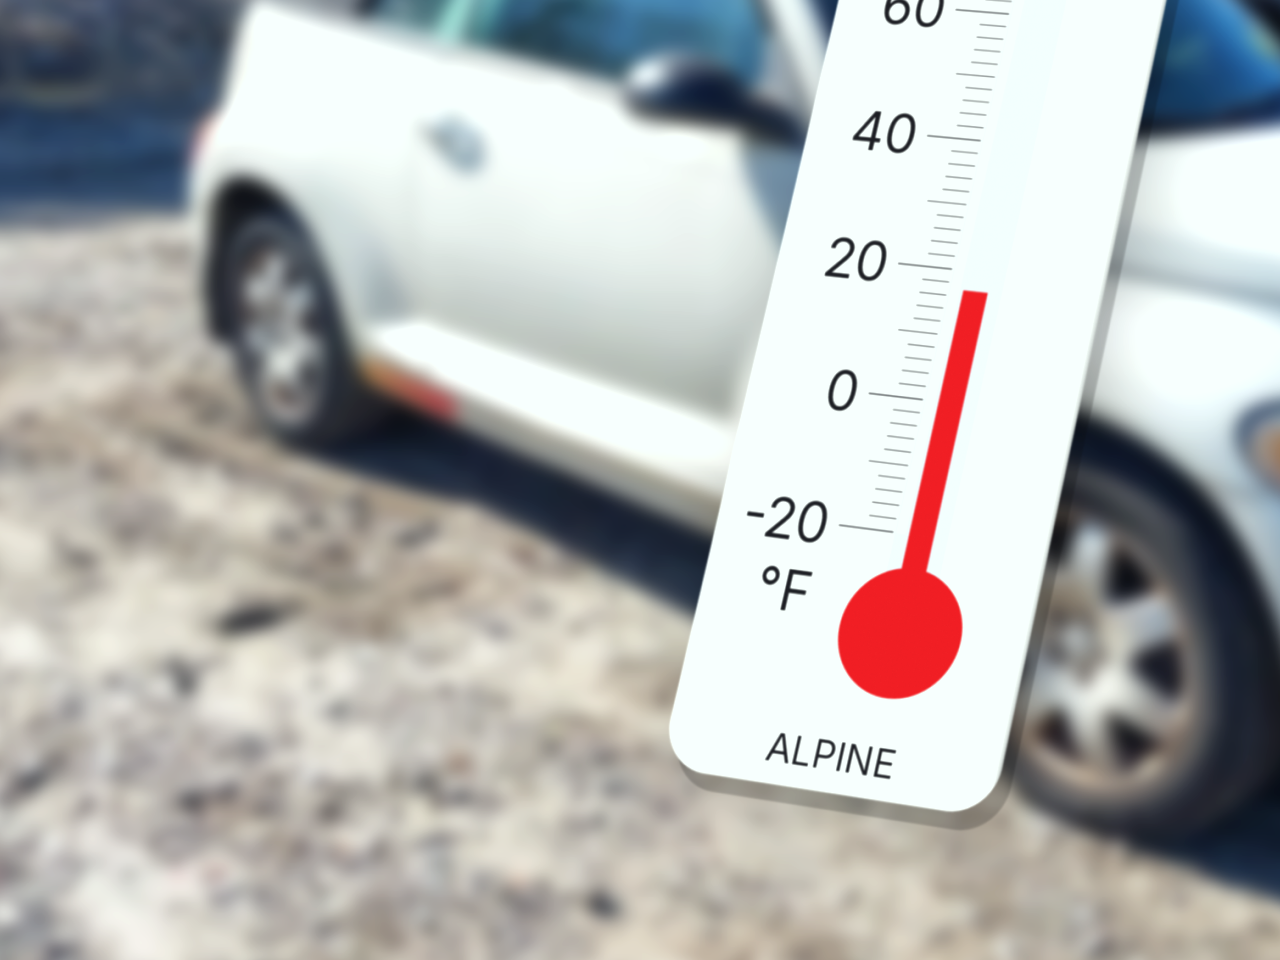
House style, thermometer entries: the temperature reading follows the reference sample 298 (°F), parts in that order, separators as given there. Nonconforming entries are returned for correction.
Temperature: 17 (°F)
